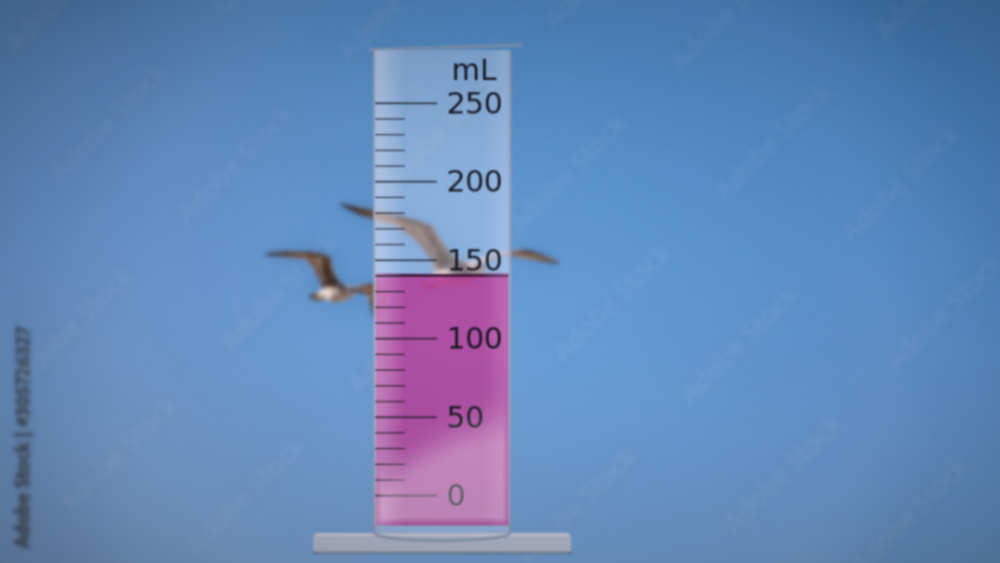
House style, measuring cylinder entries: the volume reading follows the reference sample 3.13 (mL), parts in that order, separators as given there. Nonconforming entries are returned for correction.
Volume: 140 (mL)
